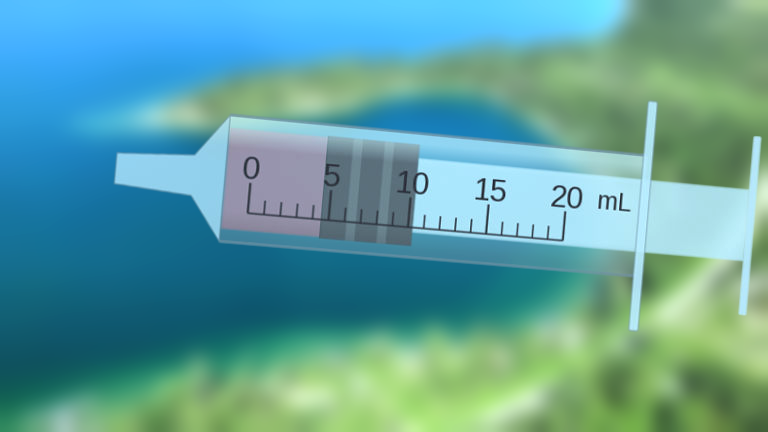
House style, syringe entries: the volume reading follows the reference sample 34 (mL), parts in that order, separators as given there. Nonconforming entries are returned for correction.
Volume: 4.5 (mL)
